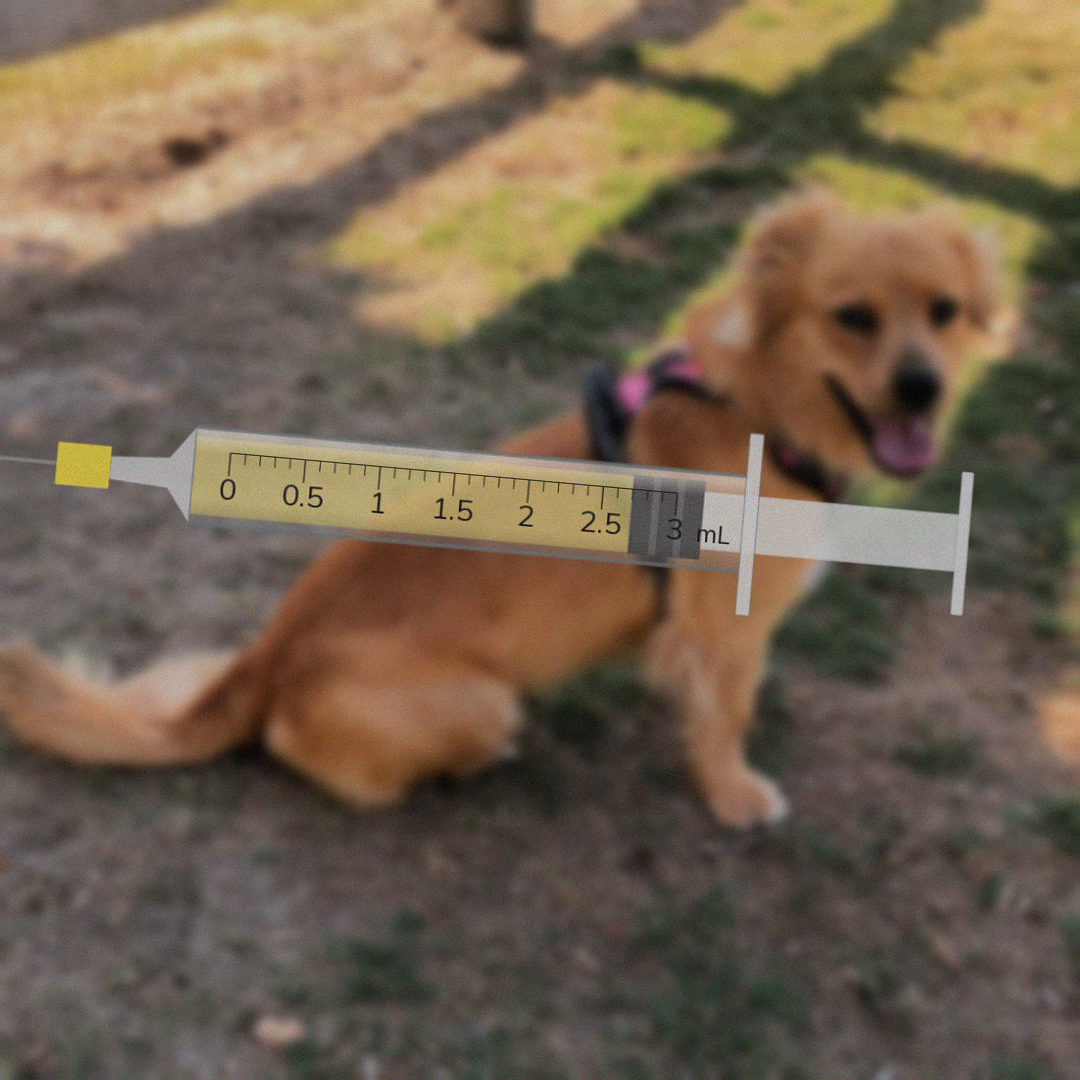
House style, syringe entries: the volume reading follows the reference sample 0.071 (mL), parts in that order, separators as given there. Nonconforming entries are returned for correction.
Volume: 2.7 (mL)
